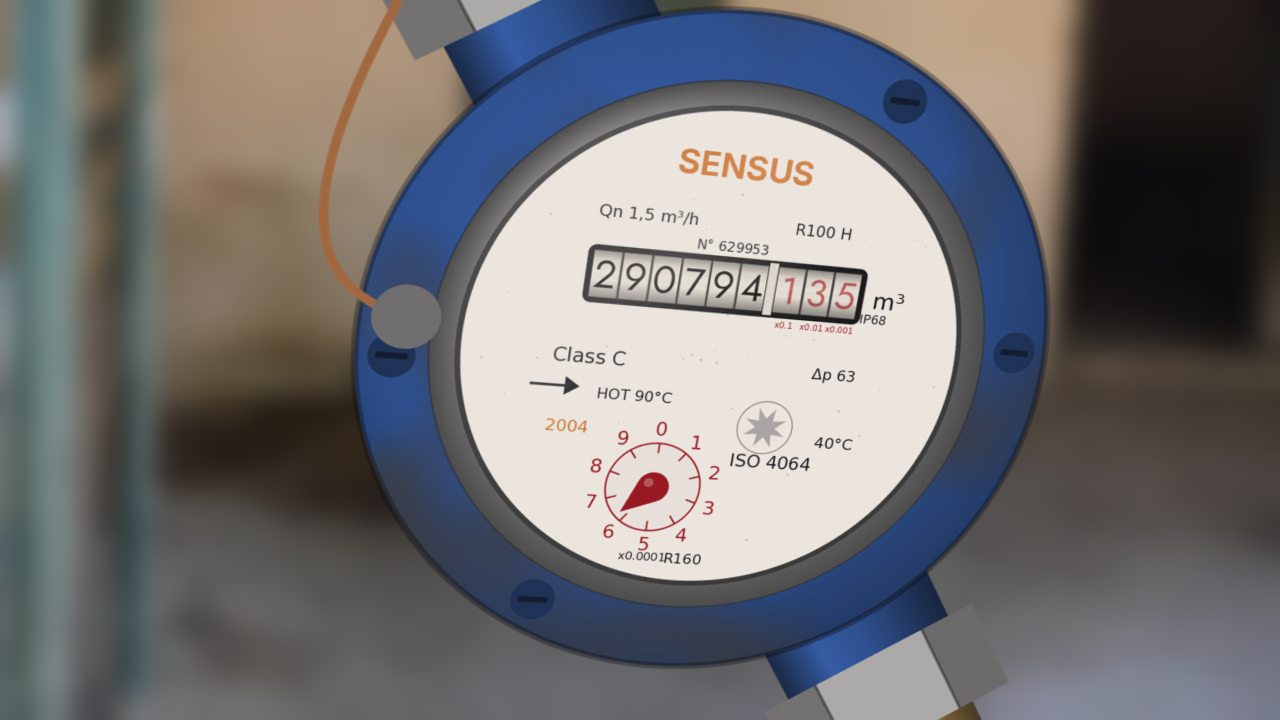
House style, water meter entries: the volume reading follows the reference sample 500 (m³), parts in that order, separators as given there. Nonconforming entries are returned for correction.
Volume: 290794.1356 (m³)
